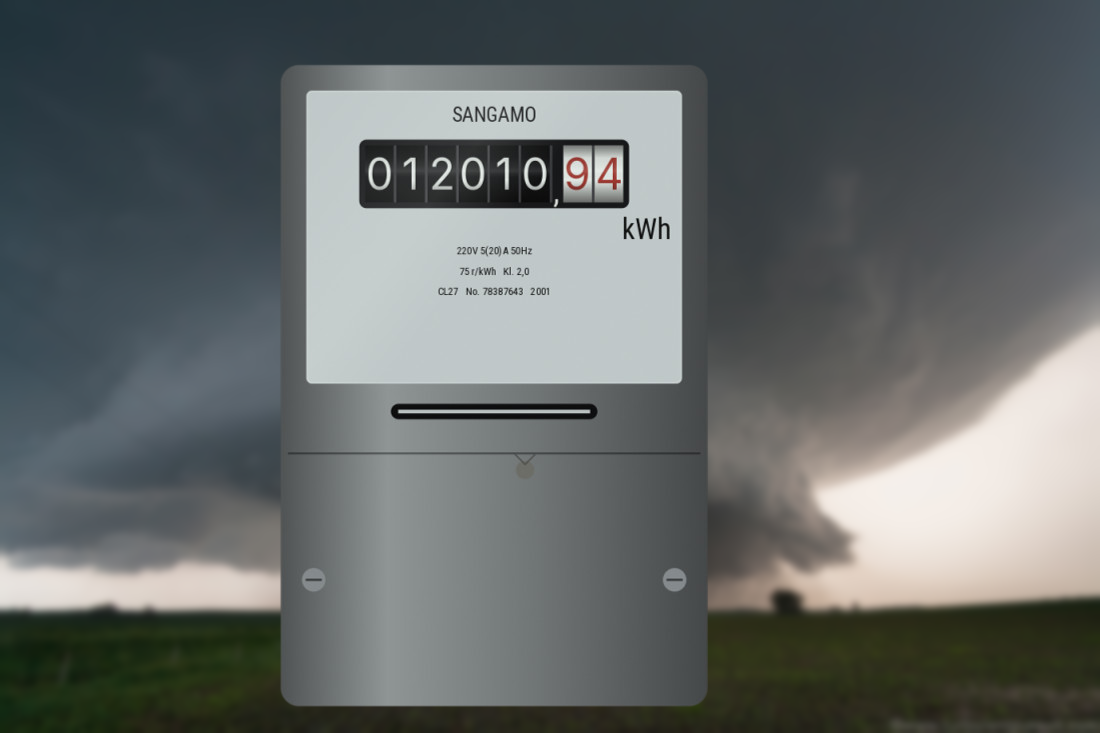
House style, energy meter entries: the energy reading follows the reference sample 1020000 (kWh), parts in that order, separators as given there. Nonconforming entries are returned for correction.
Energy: 12010.94 (kWh)
